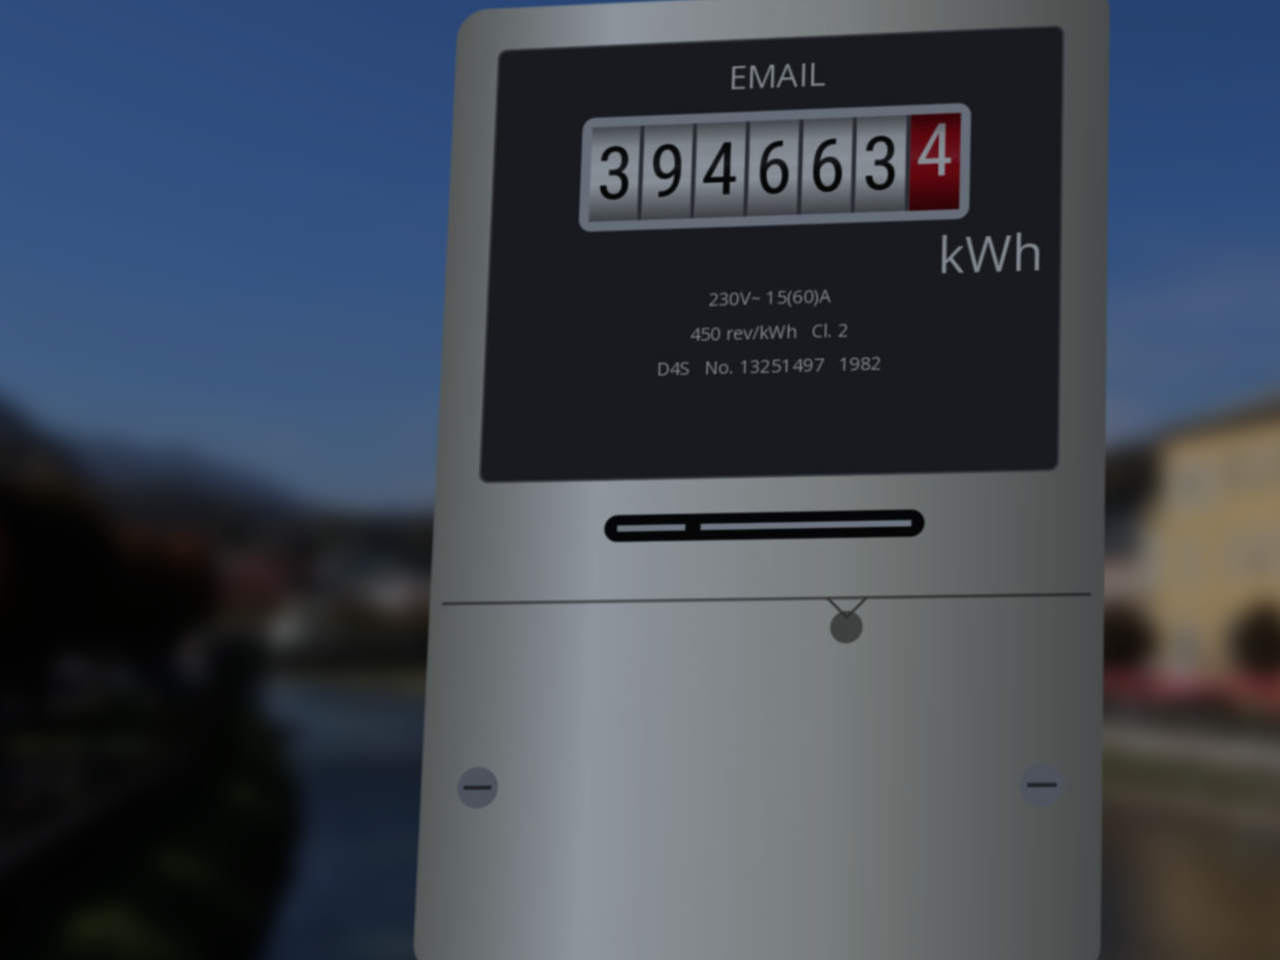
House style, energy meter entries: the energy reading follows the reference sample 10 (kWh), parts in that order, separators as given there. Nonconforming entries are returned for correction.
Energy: 394663.4 (kWh)
